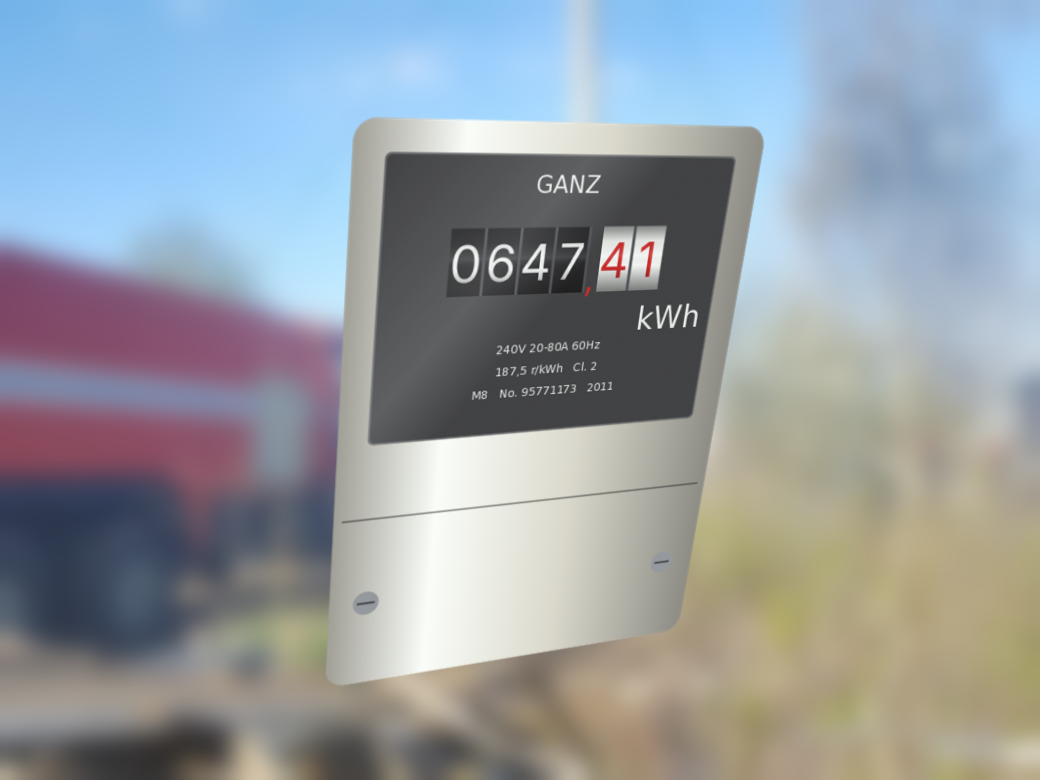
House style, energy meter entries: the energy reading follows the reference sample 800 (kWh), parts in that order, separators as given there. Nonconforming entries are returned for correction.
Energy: 647.41 (kWh)
